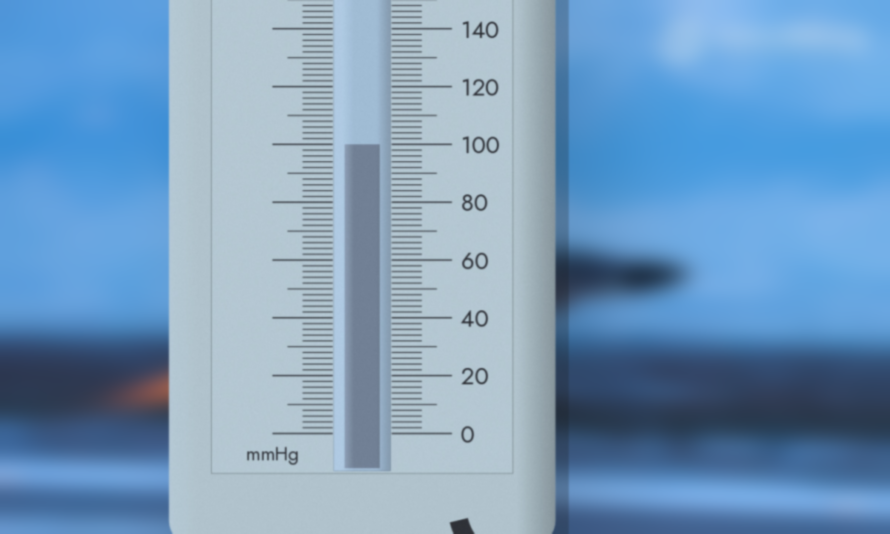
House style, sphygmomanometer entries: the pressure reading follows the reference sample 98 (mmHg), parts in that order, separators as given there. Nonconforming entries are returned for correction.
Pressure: 100 (mmHg)
